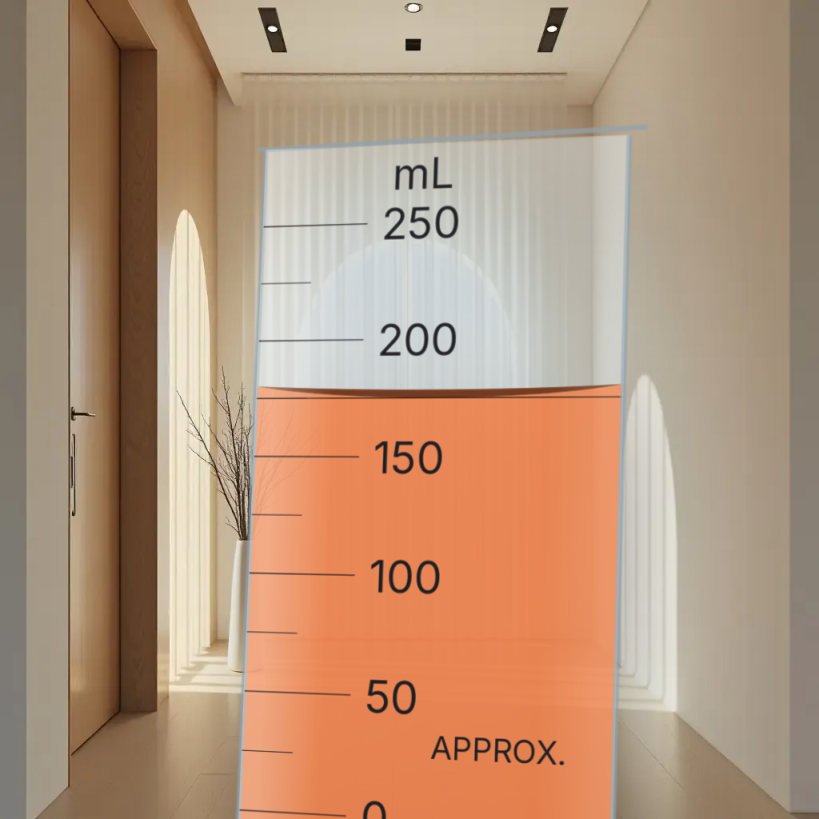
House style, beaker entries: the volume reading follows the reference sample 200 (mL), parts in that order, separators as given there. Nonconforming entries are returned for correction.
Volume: 175 (mL)
